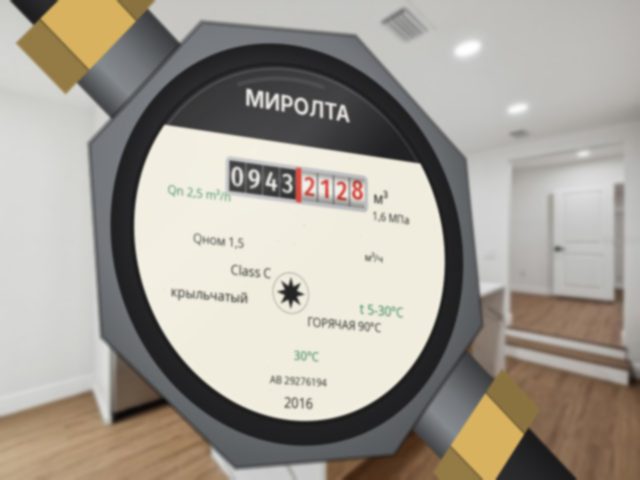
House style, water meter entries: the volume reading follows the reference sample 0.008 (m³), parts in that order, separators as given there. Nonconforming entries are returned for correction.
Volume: 943.2128 (m³)
